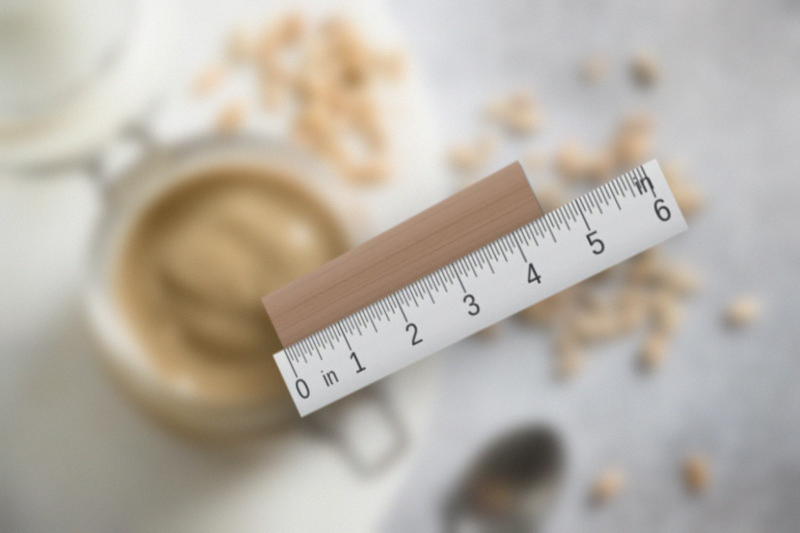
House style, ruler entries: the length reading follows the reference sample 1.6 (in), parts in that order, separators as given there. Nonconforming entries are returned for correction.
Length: 4.5 (in)
